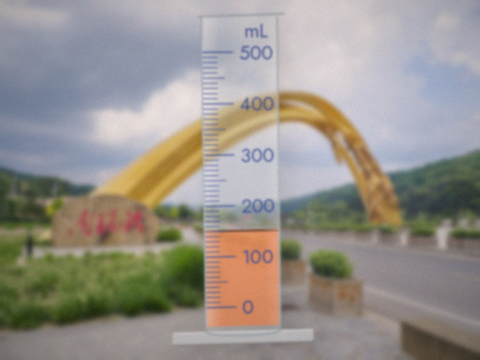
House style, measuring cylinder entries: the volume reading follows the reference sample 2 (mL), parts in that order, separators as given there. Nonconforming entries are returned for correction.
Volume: 150 (mL)
